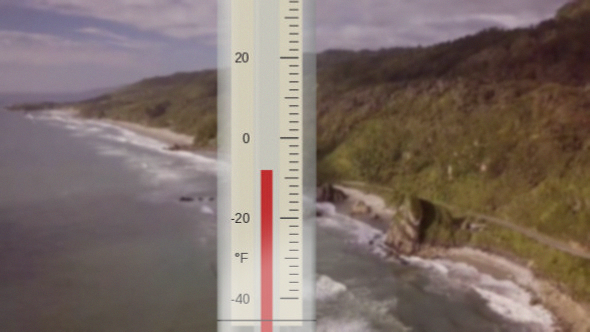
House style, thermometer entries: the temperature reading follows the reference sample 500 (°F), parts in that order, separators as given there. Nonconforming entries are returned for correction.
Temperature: -8 (°F)
